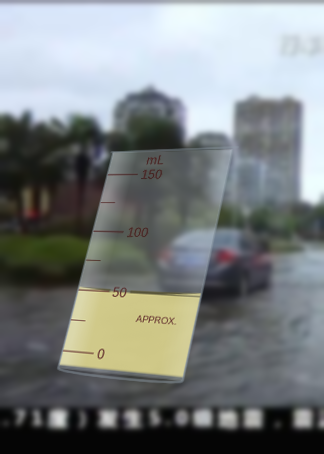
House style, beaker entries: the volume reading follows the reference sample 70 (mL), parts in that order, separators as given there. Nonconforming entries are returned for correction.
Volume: 50 (mL)
